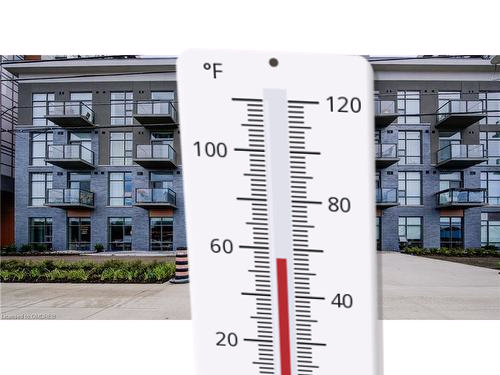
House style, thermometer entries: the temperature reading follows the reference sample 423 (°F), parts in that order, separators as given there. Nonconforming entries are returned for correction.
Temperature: 56 (°F)
